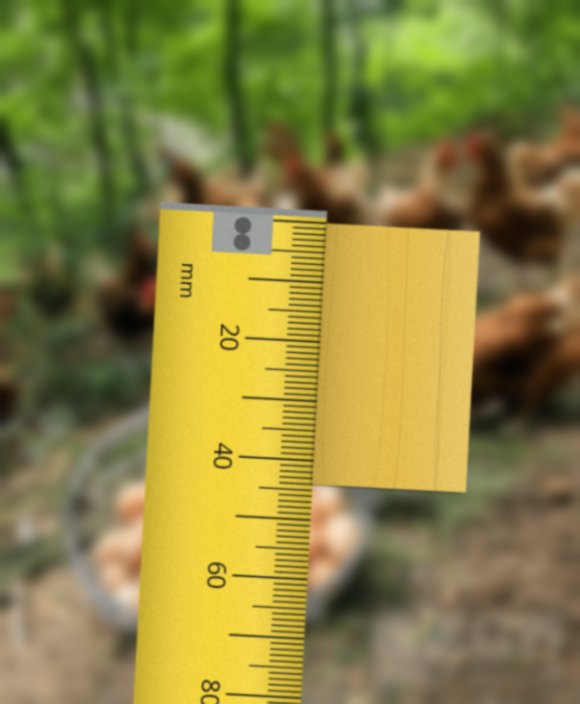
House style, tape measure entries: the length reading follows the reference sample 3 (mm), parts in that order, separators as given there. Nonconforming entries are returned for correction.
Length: 44 (mm)
